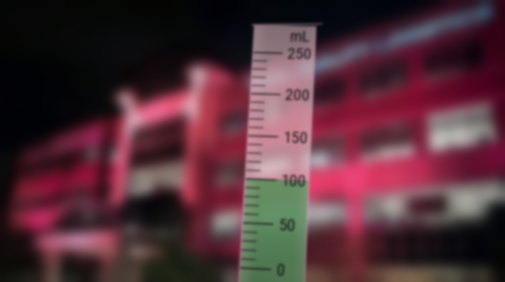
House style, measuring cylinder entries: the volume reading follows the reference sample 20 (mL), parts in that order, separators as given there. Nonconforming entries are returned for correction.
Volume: 100 (mL)
